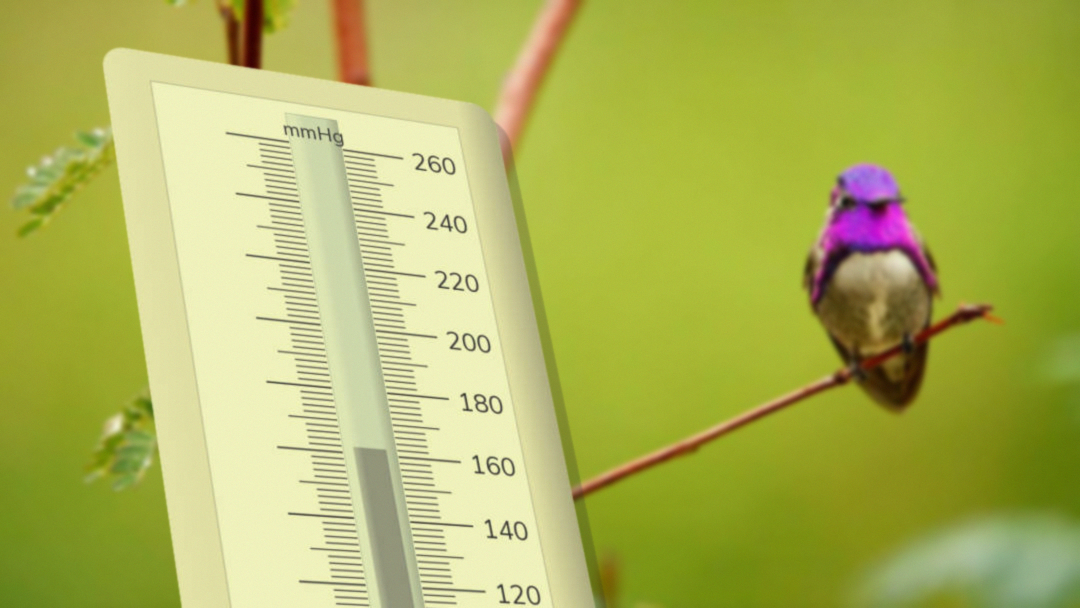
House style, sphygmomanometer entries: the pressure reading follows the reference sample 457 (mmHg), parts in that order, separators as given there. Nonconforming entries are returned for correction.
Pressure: 162 (mmHg)
